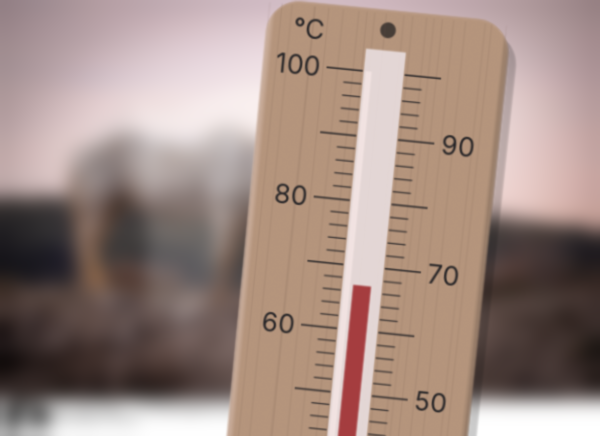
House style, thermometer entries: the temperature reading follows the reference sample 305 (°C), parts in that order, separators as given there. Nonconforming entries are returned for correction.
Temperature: 67 (°C)
